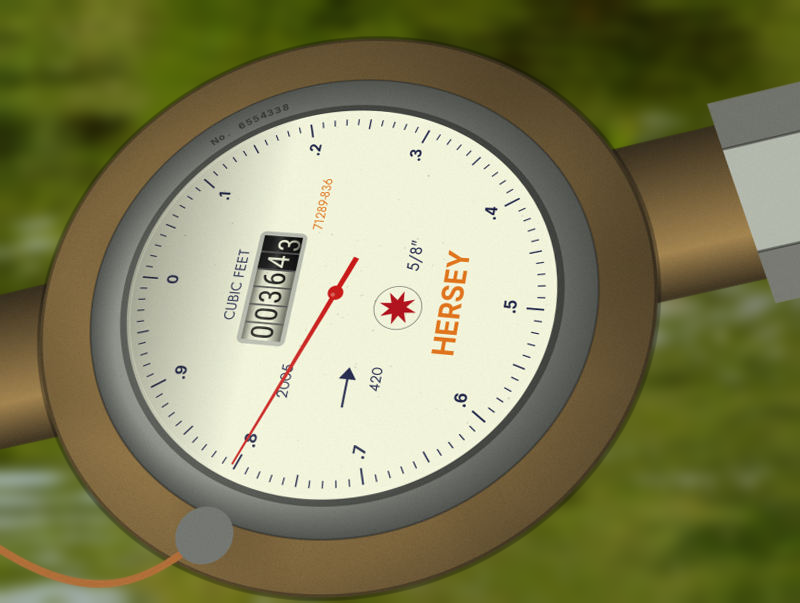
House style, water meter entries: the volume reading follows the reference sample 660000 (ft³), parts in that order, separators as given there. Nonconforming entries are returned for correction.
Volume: 3642.80 (ft³)
